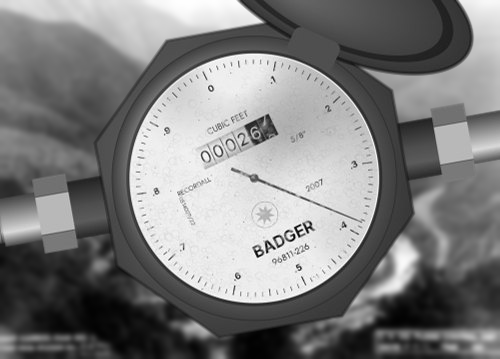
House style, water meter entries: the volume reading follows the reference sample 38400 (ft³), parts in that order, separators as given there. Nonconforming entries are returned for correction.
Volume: 267.38 (ft³)
